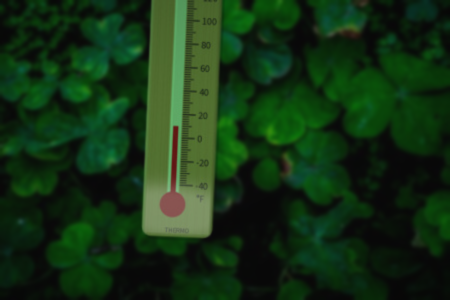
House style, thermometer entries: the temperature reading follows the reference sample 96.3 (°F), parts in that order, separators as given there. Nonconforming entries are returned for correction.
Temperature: 10 (°F)
